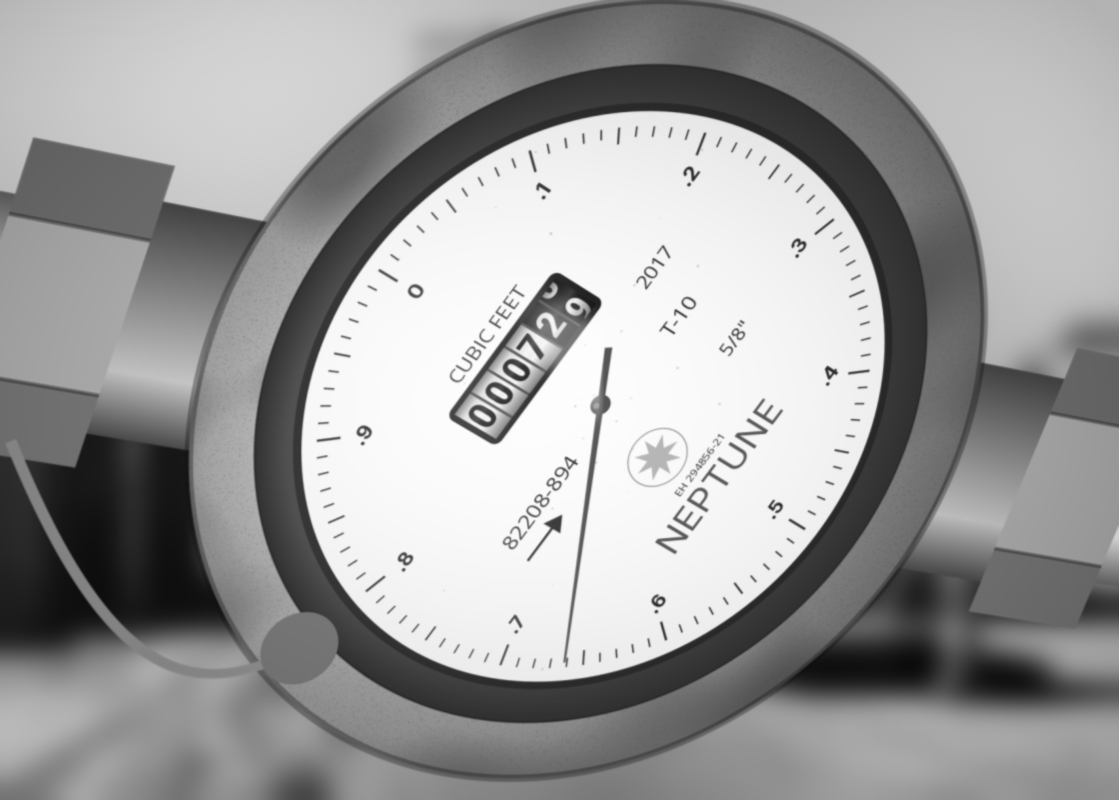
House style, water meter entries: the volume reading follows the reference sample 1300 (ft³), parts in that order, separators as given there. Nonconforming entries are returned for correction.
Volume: 728.66 (ft³)
